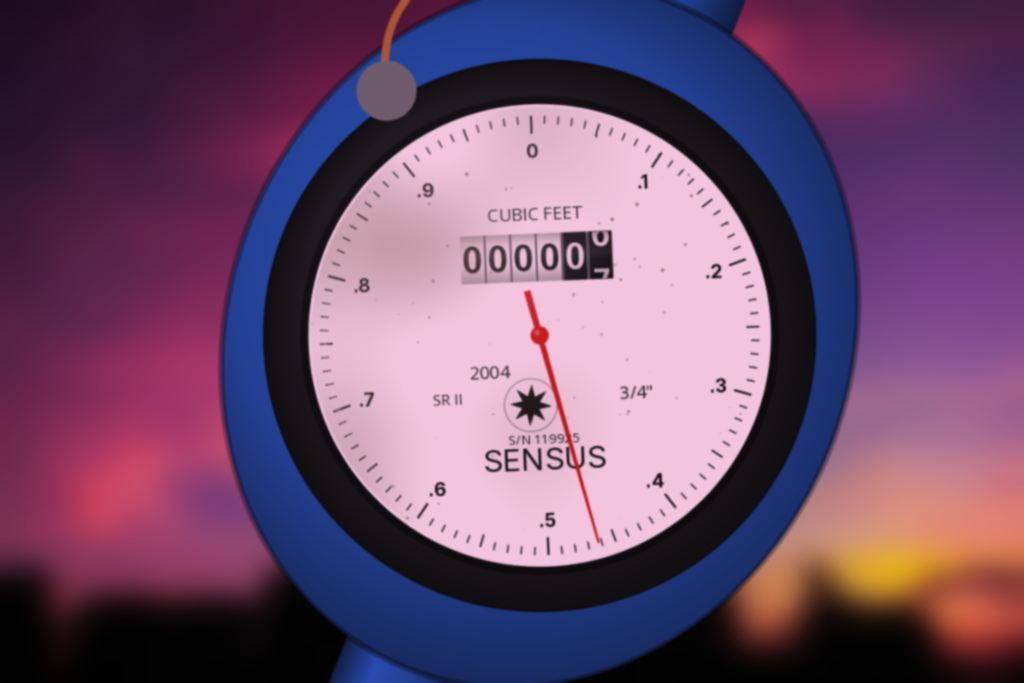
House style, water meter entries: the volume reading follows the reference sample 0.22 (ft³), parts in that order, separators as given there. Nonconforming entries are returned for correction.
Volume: 6.46 (ft³)
